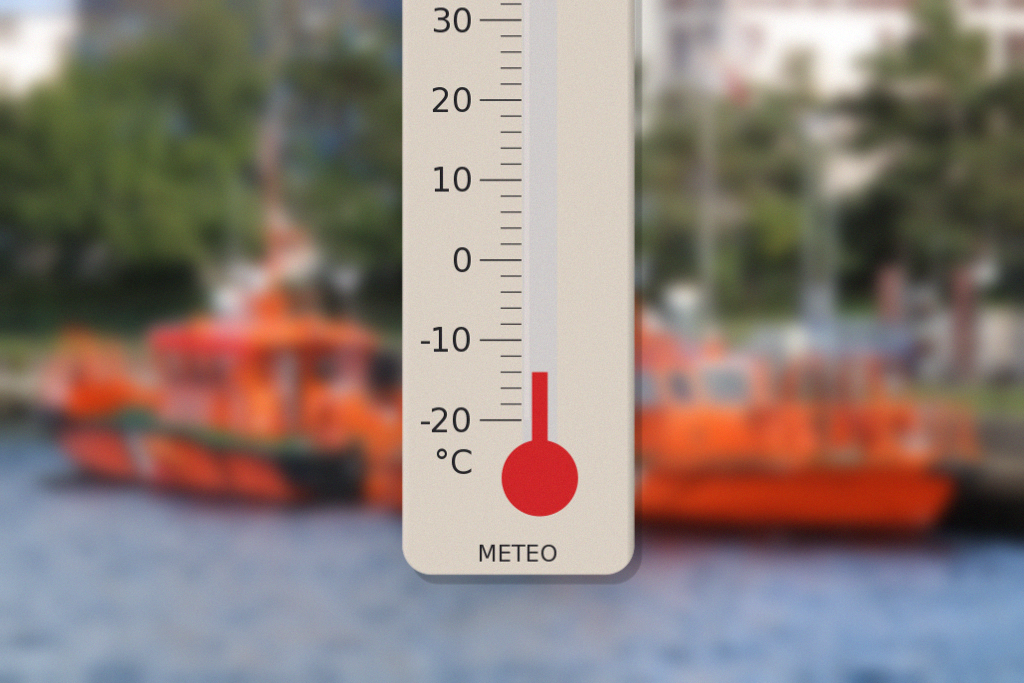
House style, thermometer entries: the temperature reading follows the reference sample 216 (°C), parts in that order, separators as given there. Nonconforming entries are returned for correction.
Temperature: -14 (°C)
